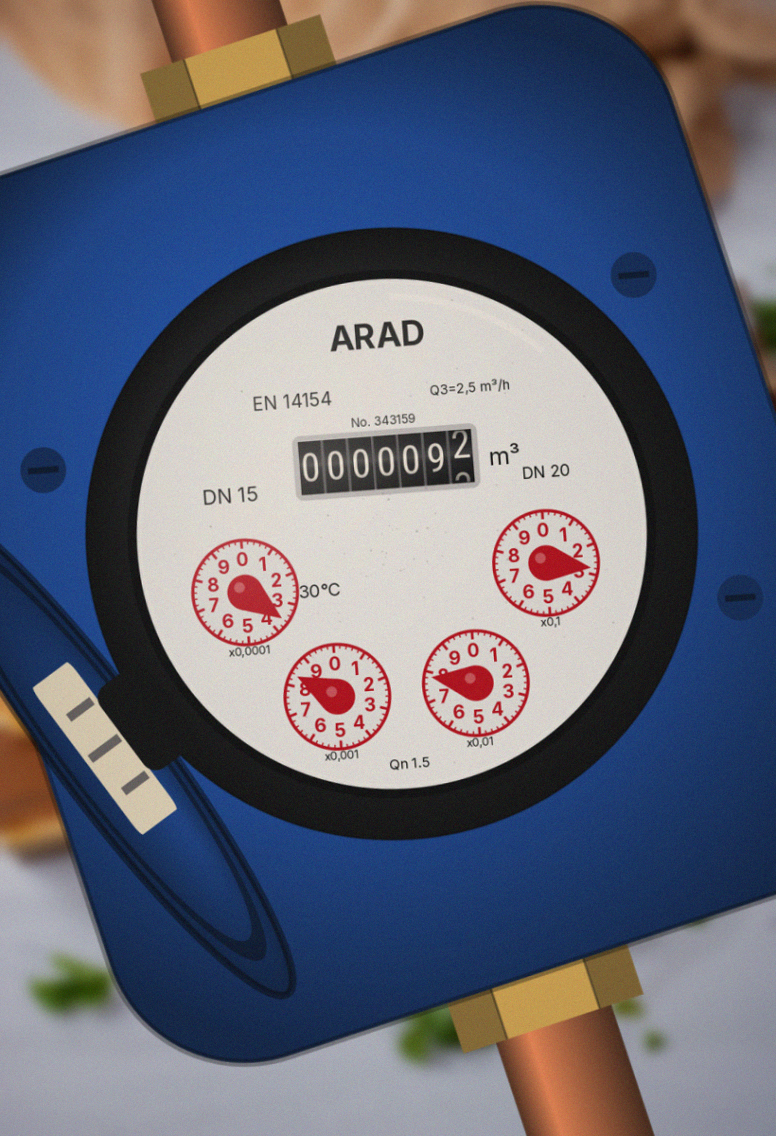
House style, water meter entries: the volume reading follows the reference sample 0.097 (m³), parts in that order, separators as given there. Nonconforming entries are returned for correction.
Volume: 92.2783 (m³)
